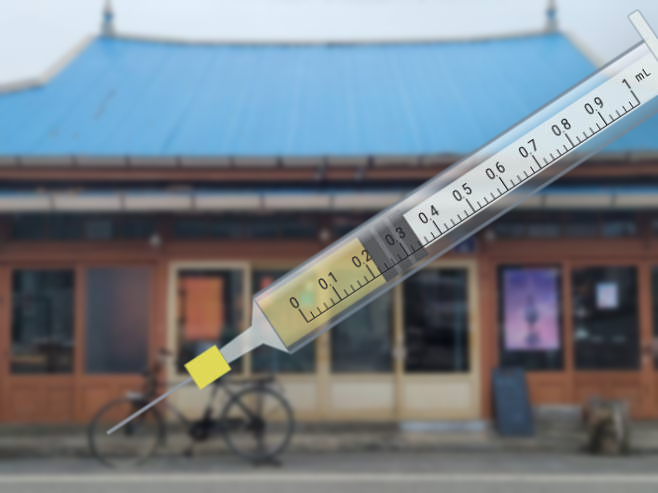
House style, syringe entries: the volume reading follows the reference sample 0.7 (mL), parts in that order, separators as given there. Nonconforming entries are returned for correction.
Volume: 0.22 (mL)
